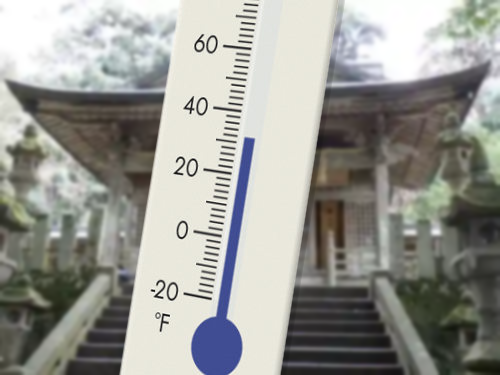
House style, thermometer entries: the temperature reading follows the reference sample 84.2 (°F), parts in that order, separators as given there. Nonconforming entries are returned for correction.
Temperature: 32 (°F)
